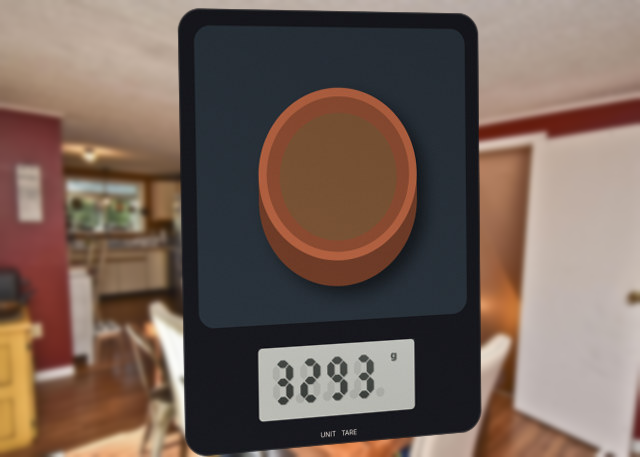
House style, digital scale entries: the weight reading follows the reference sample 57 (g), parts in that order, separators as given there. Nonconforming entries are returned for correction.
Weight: 3293 (g)
